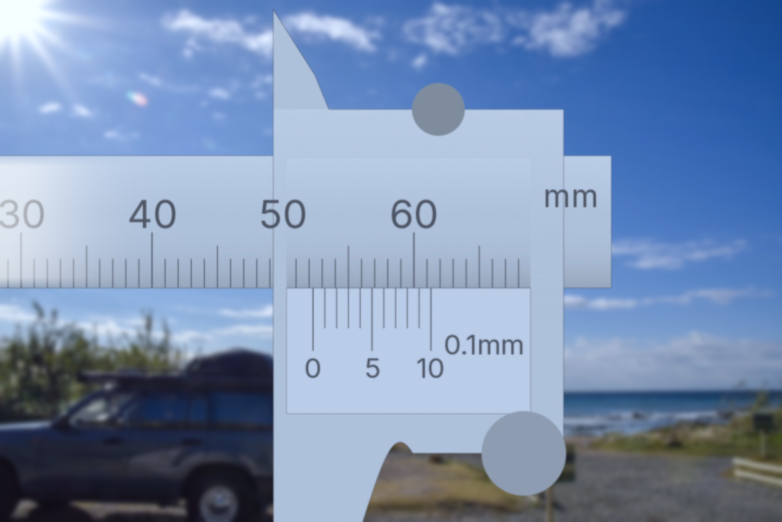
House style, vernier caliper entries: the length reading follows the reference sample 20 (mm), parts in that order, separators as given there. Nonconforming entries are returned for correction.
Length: 52.3 (mm)
